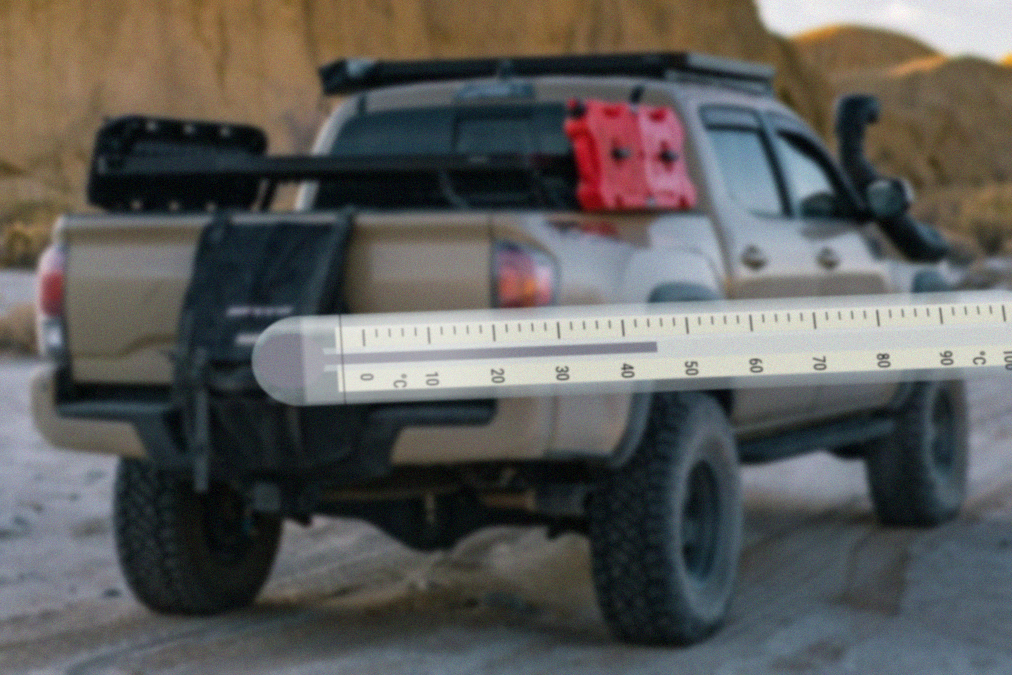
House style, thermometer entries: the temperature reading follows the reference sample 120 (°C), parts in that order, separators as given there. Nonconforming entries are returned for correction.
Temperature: 45 (°C)
